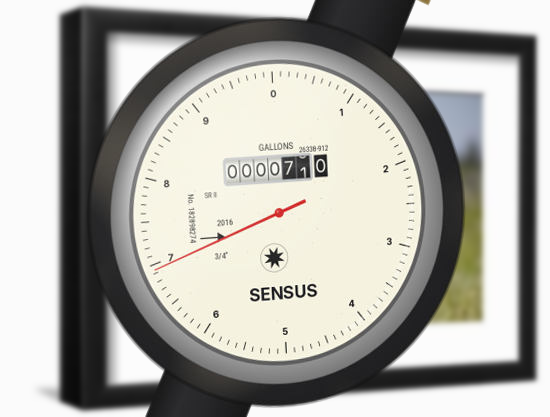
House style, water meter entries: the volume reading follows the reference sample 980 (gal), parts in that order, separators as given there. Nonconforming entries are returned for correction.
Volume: 706.9 (gal)
